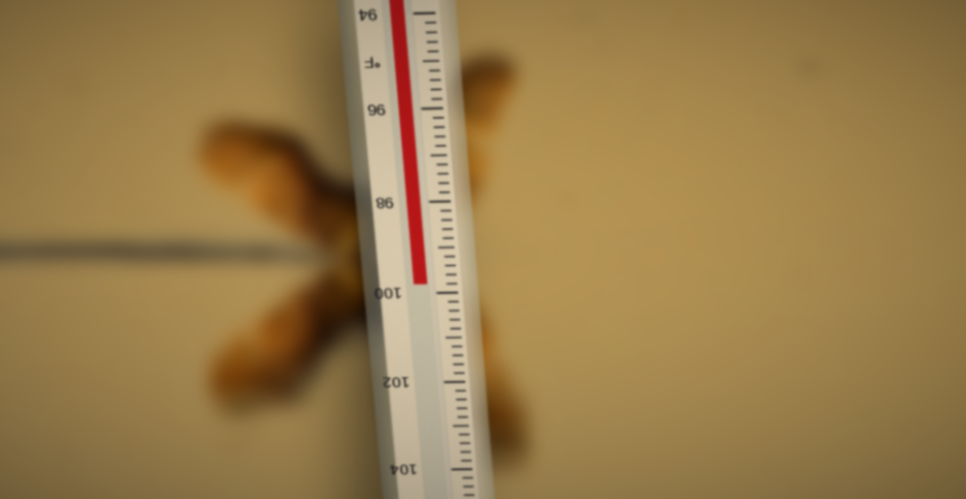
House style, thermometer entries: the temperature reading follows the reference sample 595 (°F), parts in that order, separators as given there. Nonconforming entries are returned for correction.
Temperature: 99.8 (°F)
